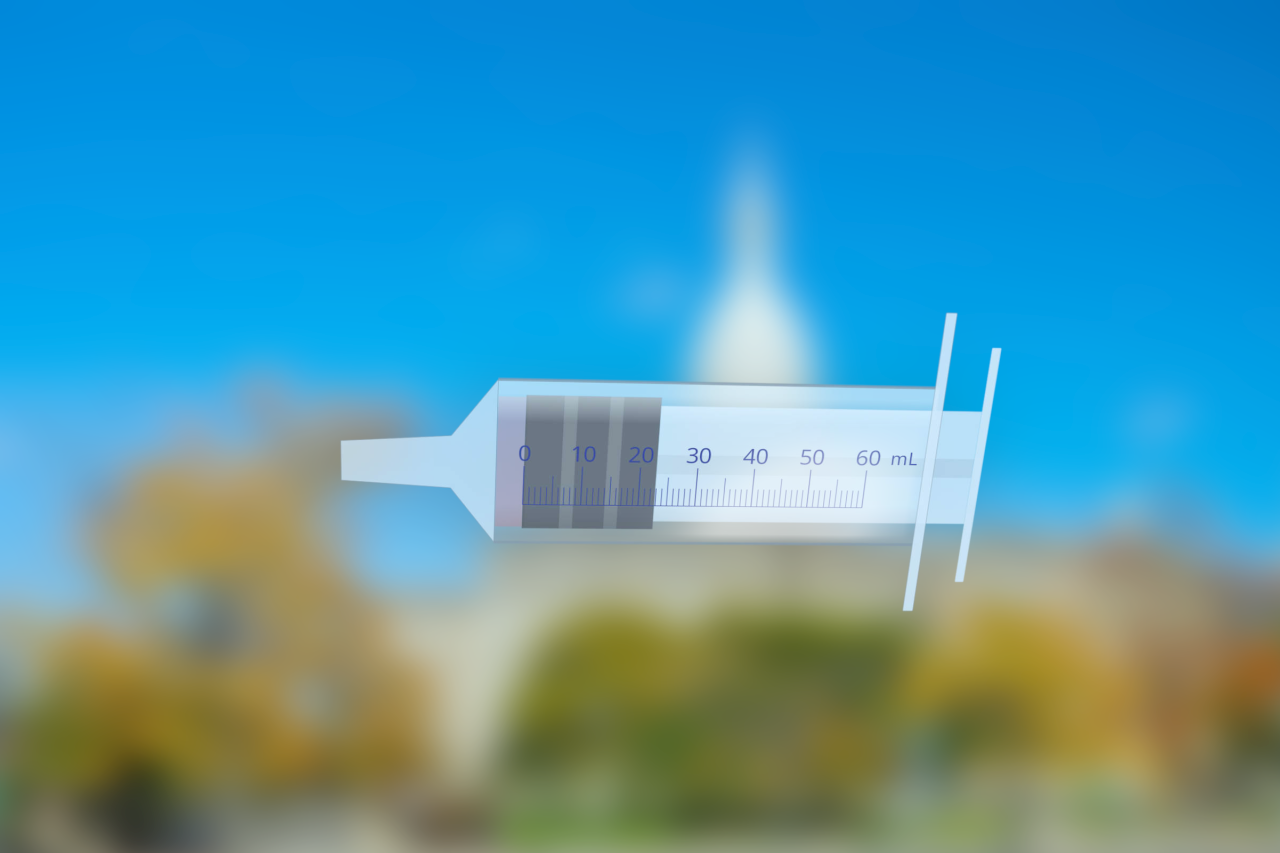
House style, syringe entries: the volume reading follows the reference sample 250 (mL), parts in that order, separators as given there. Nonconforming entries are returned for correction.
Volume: 0 (mL)
